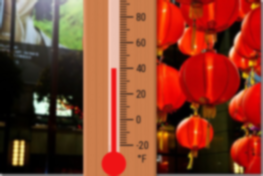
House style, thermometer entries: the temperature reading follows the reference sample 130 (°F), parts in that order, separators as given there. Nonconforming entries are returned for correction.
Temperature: 40 (°F)
